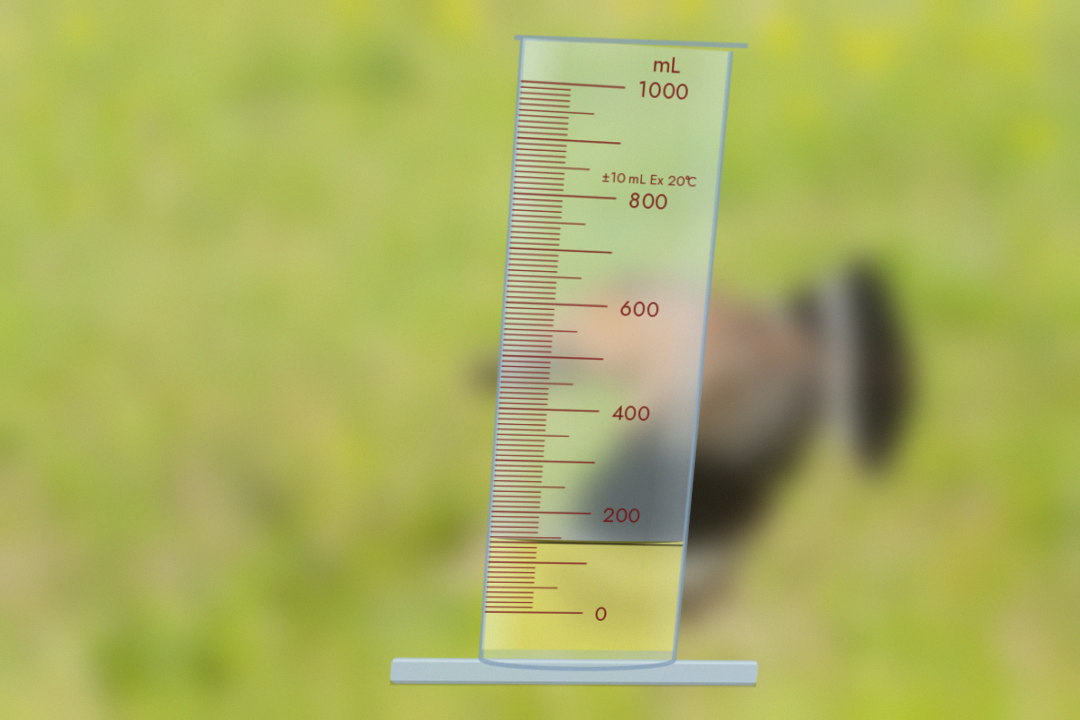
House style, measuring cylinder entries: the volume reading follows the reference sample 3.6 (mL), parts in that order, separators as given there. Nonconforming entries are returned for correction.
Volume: 140 (mL)
